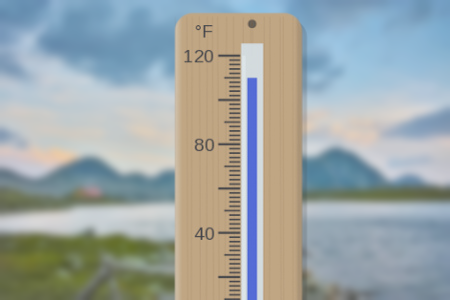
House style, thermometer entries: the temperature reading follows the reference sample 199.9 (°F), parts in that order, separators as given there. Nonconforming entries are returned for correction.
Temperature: 110 (°F)
